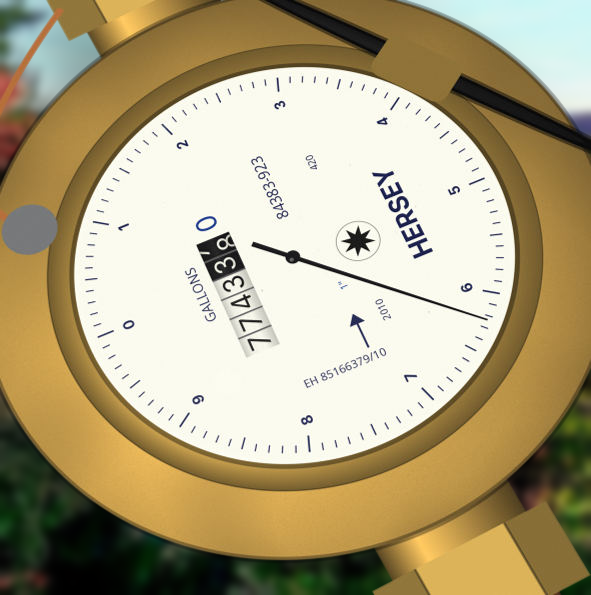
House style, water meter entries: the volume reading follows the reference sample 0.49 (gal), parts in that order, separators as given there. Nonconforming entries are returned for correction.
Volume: 7743376.2 (gal)
